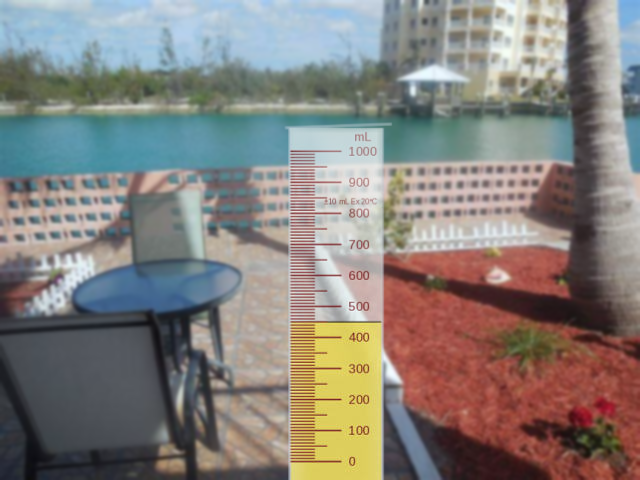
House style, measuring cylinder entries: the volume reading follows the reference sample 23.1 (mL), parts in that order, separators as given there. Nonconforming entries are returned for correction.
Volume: 450 (mL)
